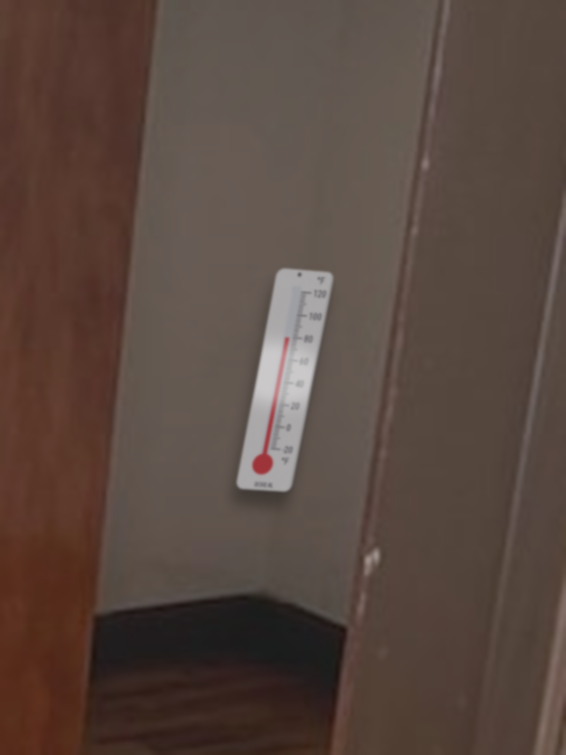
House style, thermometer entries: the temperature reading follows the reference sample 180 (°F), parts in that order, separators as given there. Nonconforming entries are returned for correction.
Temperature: 80 (°F)
